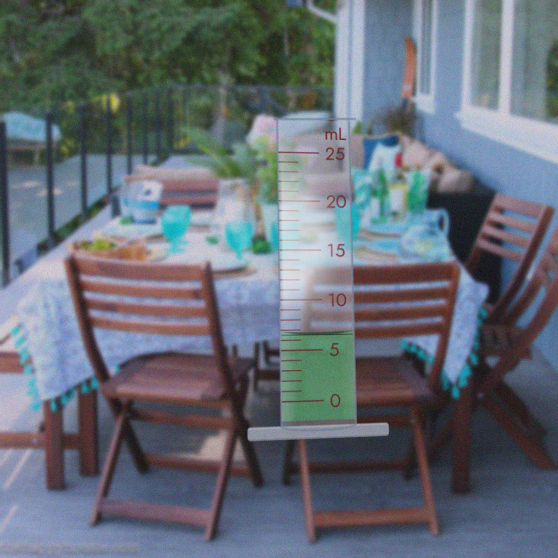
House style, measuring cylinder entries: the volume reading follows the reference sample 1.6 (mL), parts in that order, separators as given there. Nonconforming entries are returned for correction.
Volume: 6.5 (mL)
